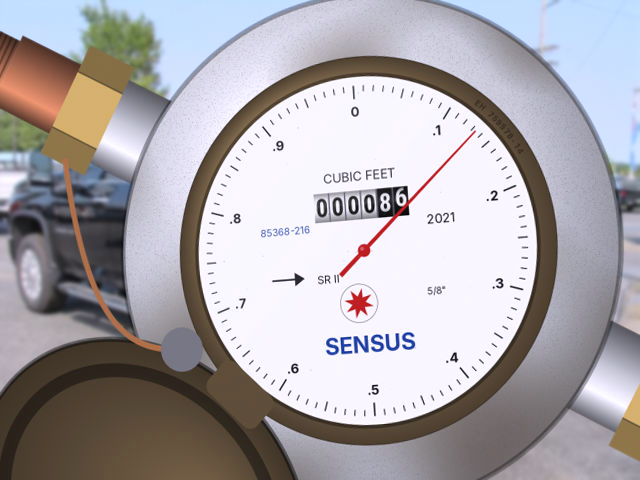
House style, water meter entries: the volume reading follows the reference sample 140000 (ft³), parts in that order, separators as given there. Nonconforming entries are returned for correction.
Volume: 86.13 (ft³)
